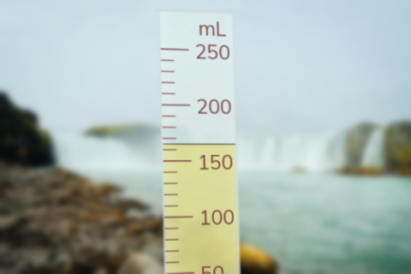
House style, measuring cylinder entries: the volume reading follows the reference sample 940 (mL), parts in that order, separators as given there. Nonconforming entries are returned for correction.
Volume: 165 (mL)
